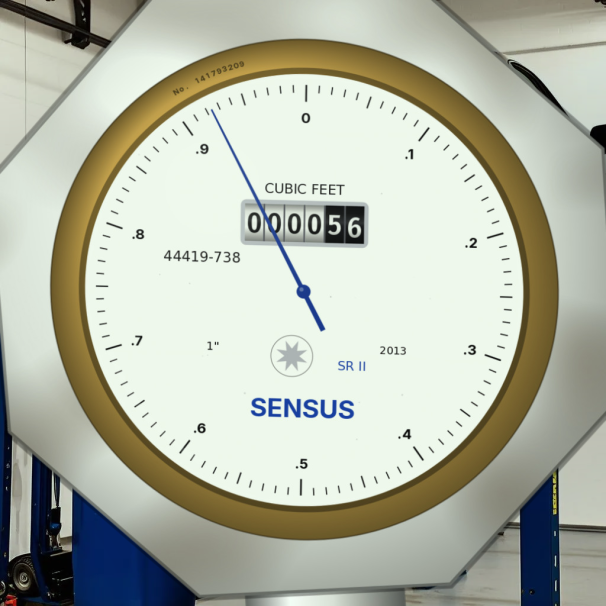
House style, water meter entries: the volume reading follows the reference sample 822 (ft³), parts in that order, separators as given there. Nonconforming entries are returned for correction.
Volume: 55.92 (ft³)
